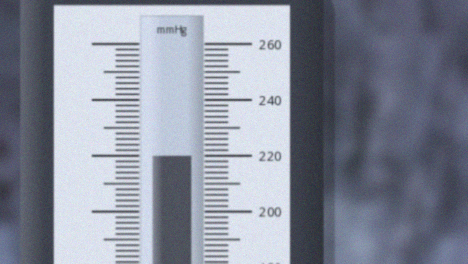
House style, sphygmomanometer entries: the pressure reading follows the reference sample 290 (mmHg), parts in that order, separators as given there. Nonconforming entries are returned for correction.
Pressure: 220 (mmHg)
